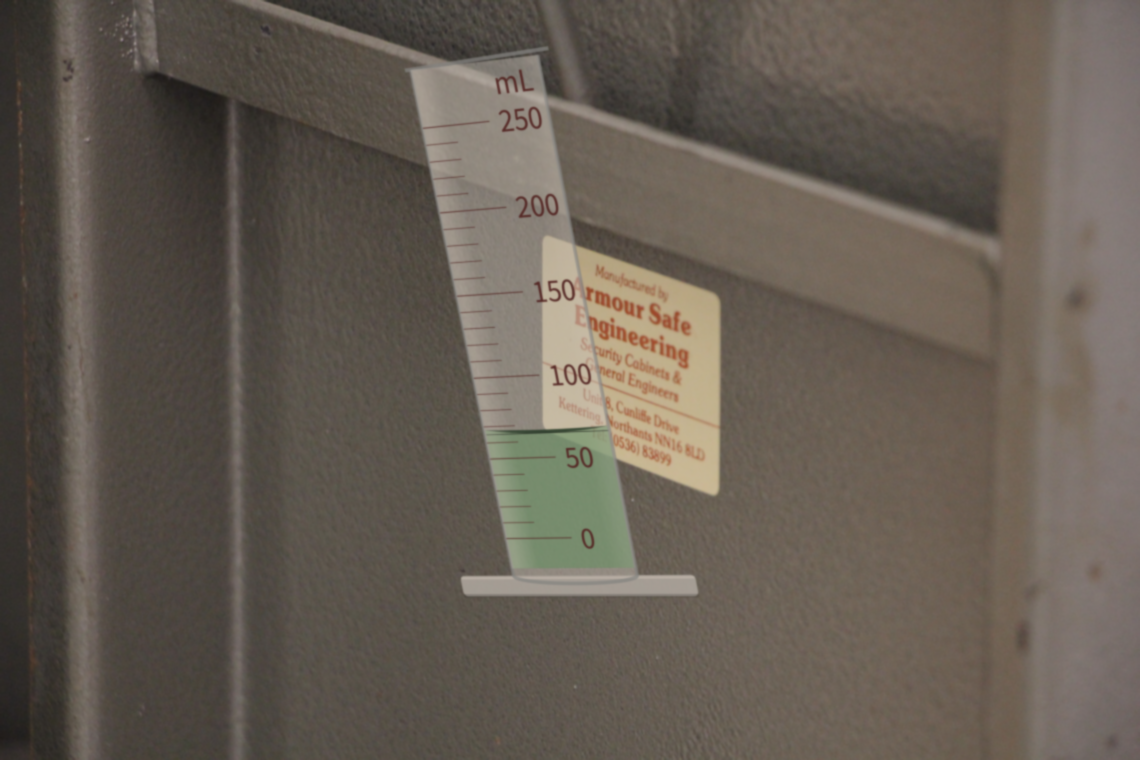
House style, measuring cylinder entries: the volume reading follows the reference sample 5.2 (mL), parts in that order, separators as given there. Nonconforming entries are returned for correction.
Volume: 65 (mL)
